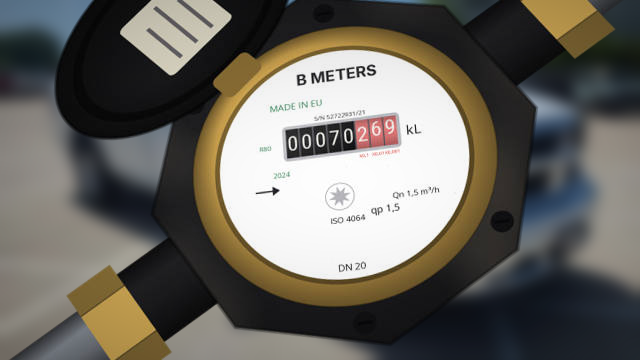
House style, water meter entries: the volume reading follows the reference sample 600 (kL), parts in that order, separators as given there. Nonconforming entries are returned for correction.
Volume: 70.269 (kL)
